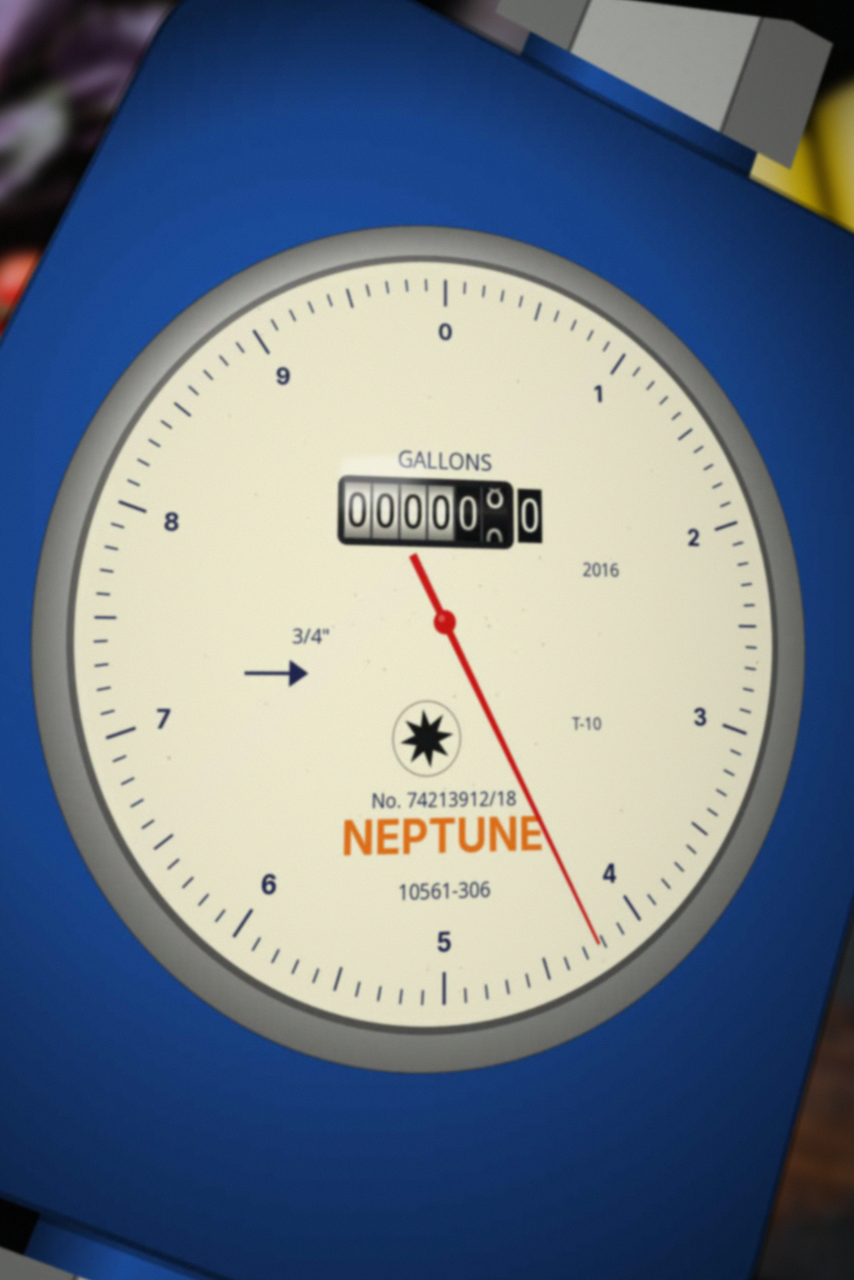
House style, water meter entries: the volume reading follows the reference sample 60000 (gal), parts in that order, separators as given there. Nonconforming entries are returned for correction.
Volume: 84.2 (gal)
